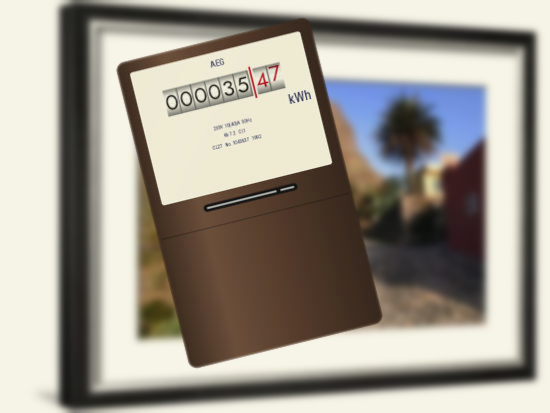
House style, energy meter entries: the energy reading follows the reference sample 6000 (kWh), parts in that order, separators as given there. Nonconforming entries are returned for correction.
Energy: 35.47 (kWh)
